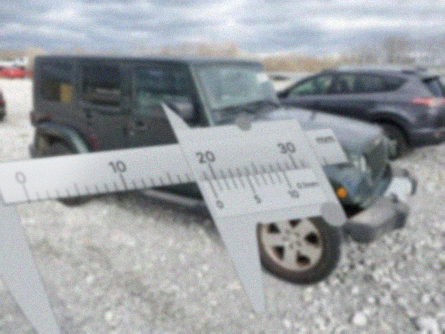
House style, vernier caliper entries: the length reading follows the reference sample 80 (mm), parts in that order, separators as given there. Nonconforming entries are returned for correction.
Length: 19.2 (mm)
